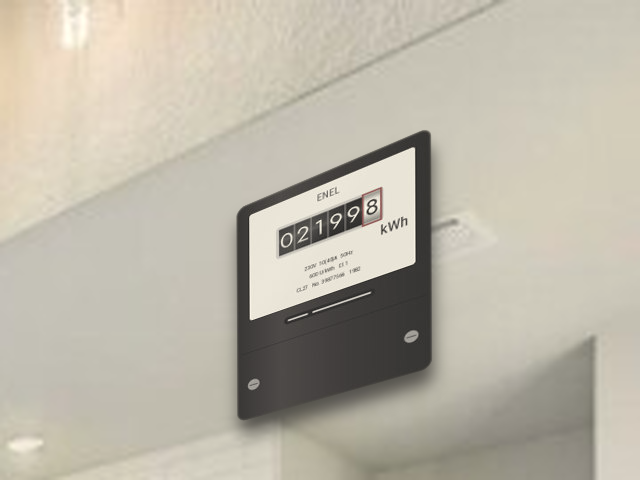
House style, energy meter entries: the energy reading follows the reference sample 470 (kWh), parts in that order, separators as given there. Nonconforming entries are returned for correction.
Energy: 2199.8 (kWh)
